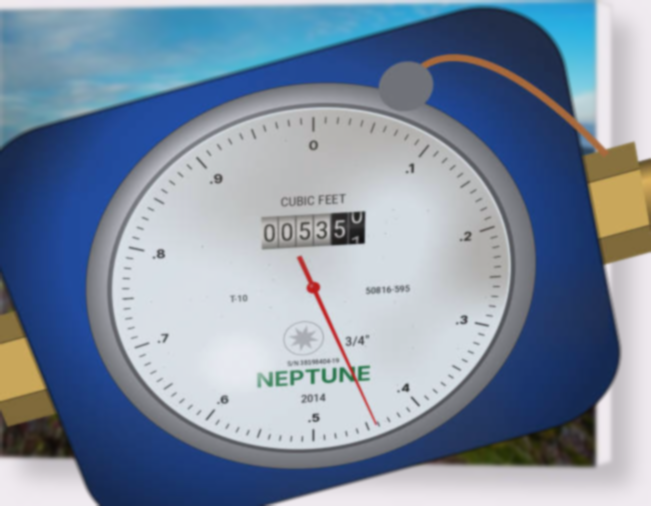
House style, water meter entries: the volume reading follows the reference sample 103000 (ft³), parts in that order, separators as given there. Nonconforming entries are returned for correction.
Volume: 5350.44 (ft³)
